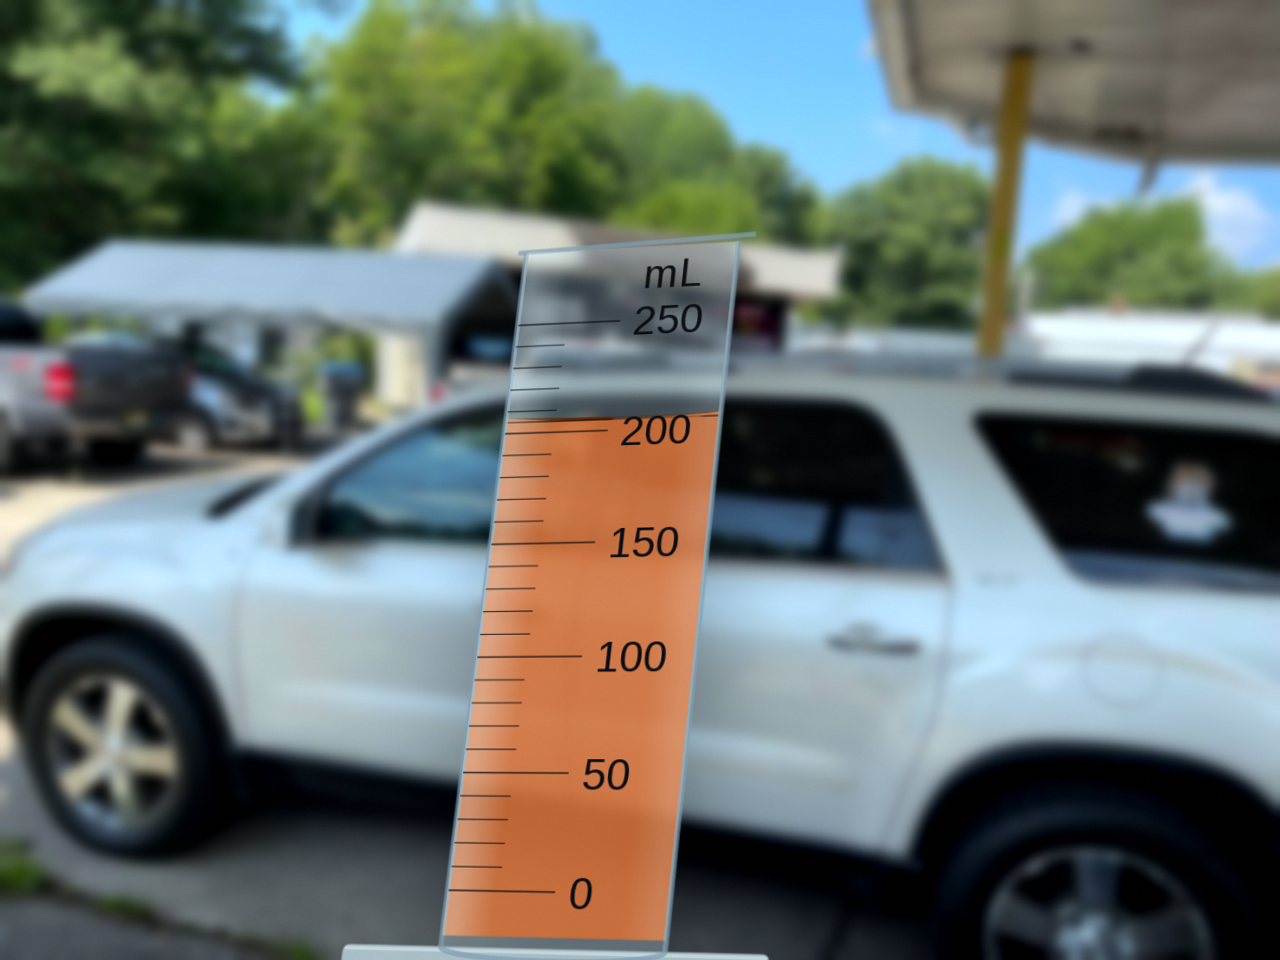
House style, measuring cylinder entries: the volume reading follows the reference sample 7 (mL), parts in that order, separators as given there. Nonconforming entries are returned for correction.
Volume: 205 (mL)
